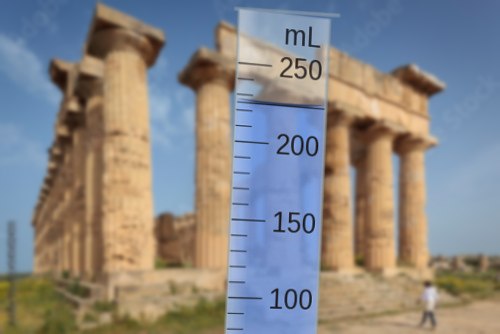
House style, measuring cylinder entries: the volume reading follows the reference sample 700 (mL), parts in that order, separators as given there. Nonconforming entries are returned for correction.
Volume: 225 (mL)
